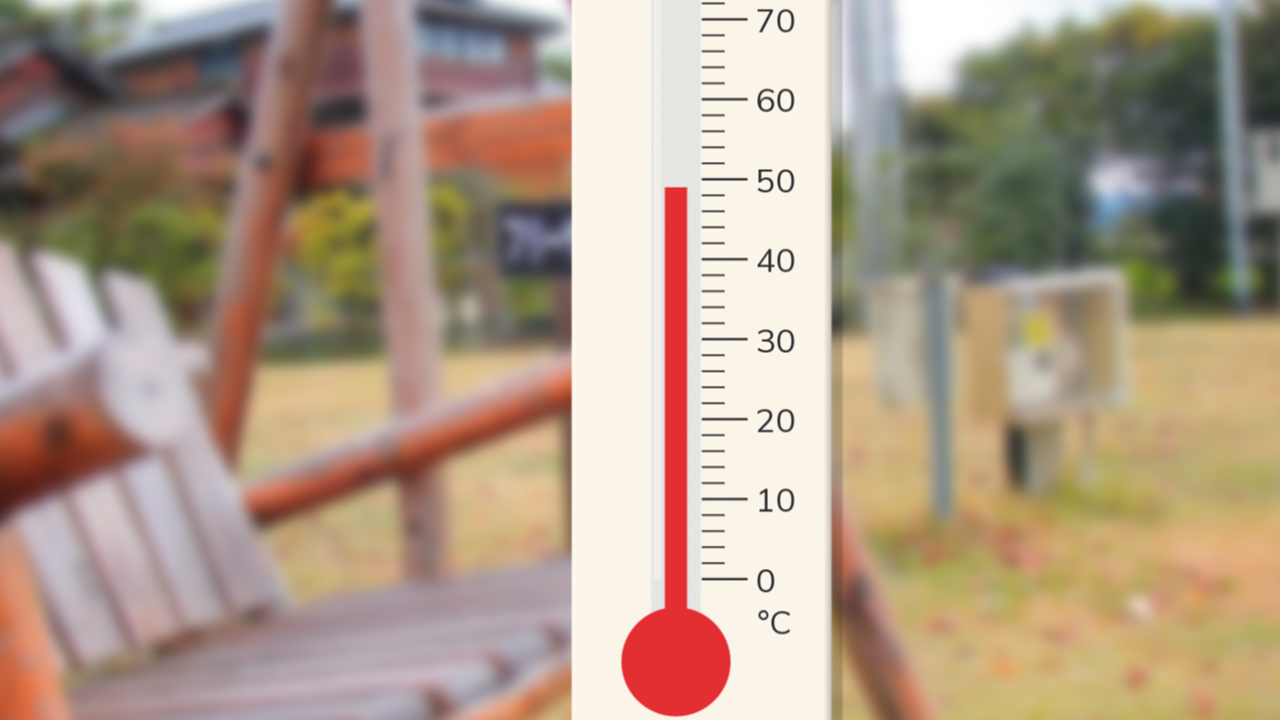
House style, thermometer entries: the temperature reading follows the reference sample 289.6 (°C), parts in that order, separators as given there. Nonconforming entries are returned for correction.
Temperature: 49 (°C)
